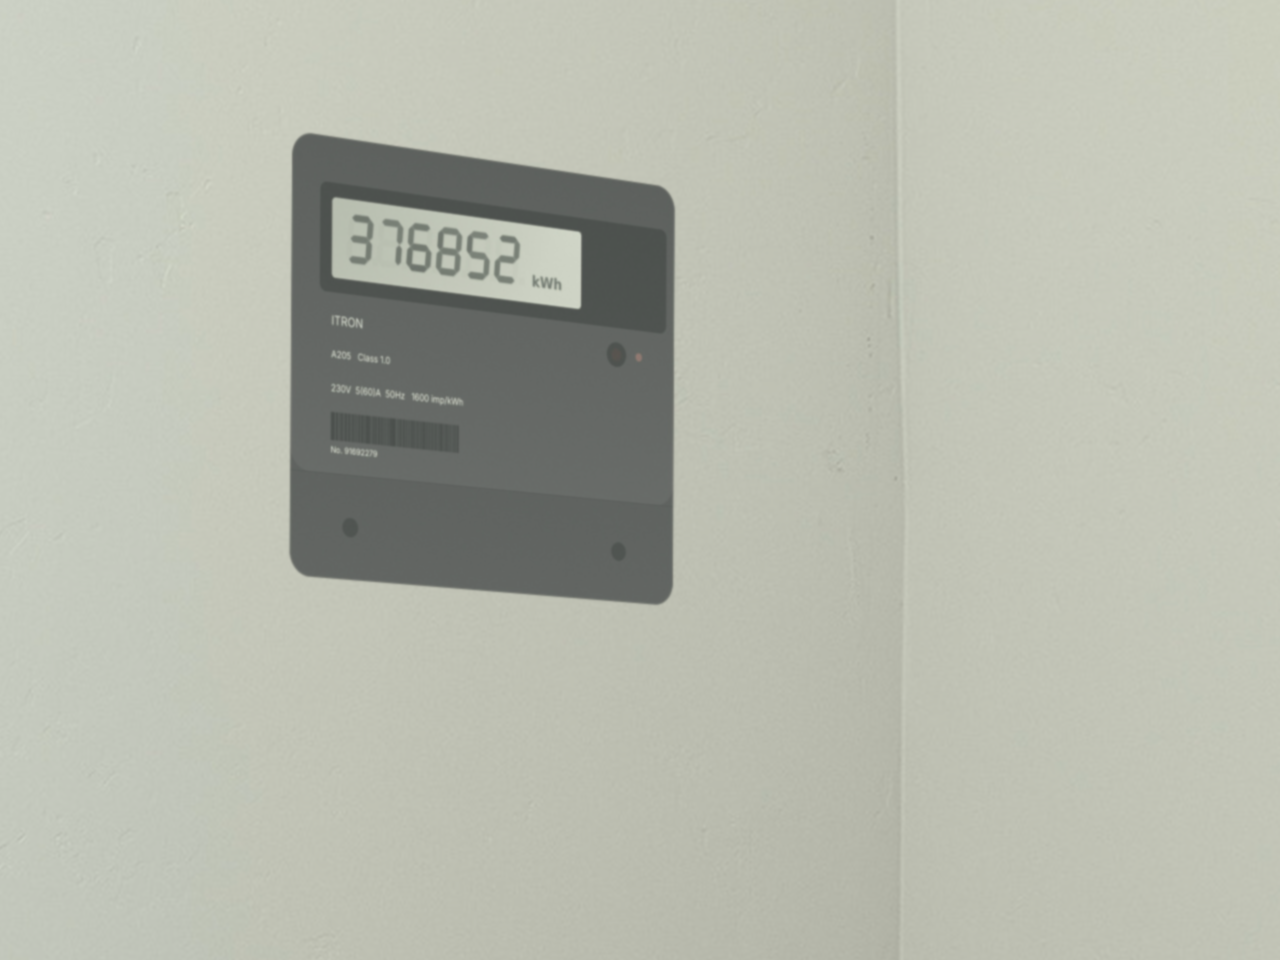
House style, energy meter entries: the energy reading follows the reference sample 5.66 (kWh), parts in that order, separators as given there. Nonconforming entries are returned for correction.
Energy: 376852 (kWh)
